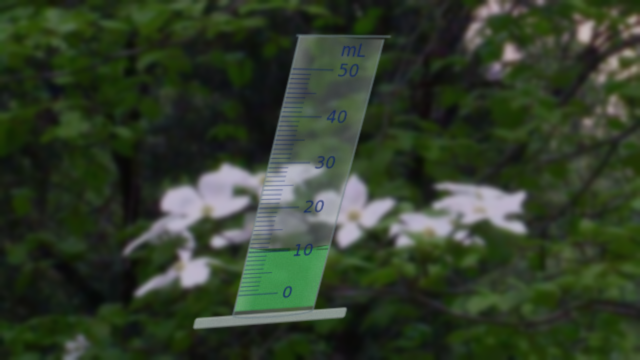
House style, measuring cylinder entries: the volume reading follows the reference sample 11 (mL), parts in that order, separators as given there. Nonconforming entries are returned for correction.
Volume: 10 (mL)
